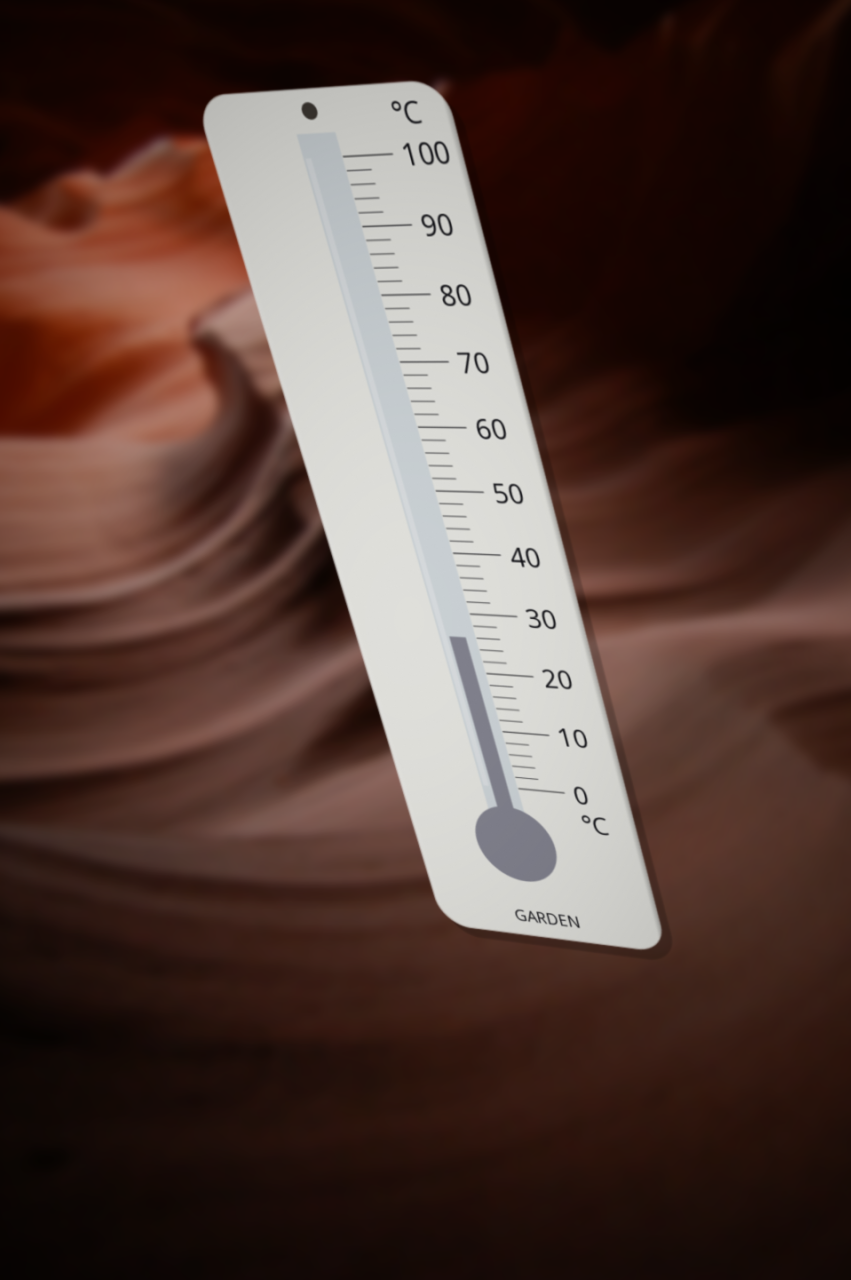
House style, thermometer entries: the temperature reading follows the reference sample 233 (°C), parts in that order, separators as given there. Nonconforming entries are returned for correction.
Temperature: 26 (°C)
